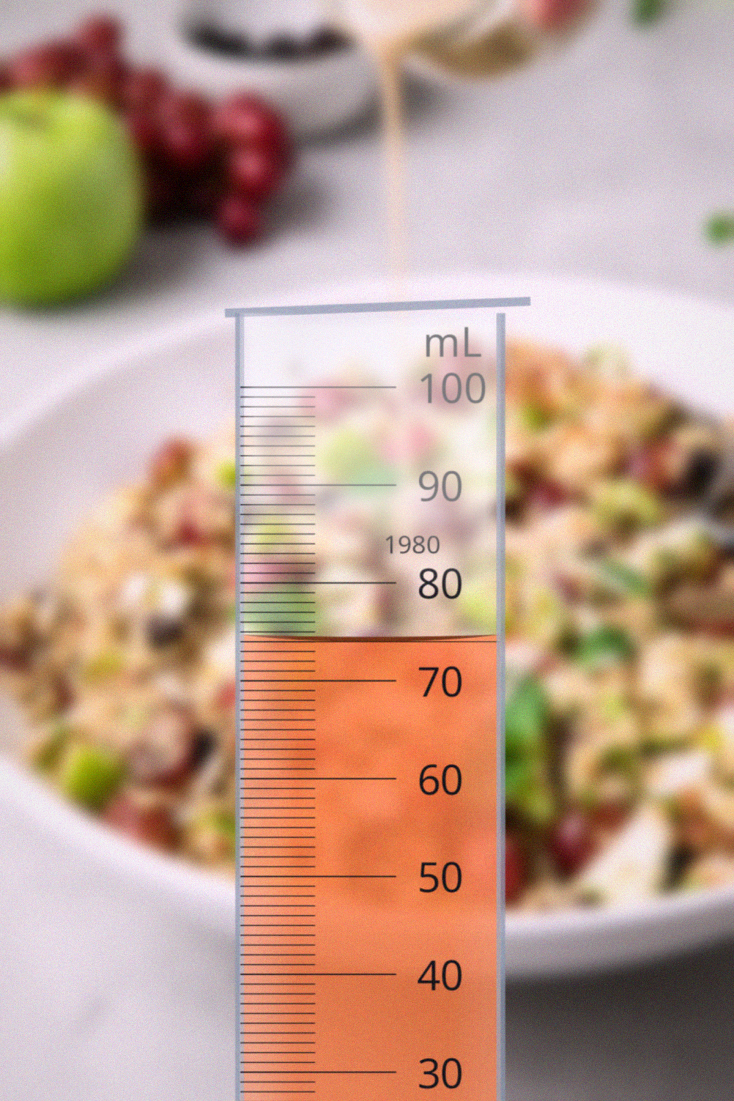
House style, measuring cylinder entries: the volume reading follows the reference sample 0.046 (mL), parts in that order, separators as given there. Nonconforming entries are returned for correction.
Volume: 74 (mL)
